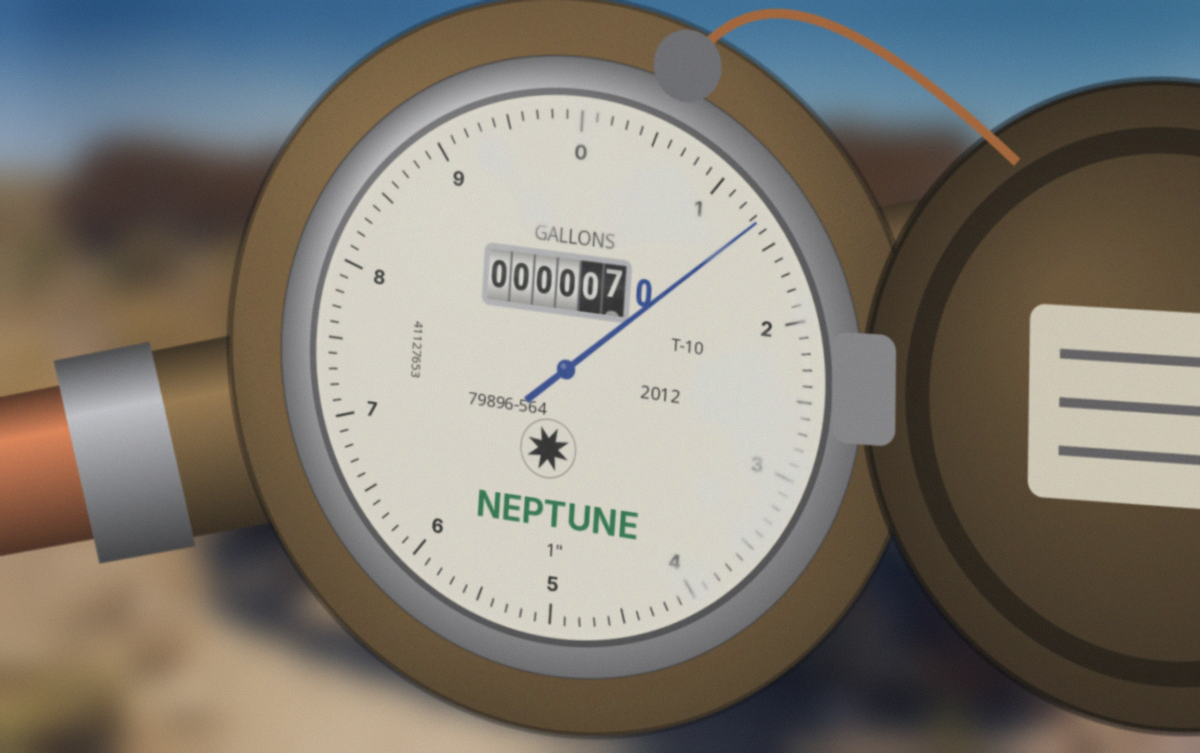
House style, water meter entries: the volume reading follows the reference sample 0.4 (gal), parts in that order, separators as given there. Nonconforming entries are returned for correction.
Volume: 71.3 (gal)
